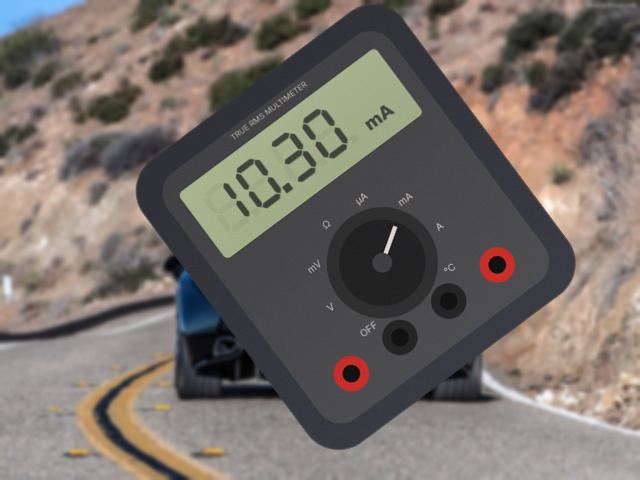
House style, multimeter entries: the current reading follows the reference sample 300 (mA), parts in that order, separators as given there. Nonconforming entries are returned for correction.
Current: 10.30 (mA)
